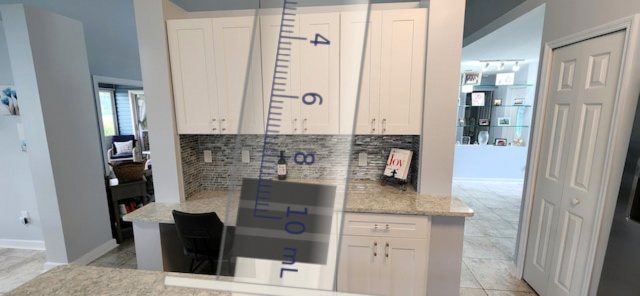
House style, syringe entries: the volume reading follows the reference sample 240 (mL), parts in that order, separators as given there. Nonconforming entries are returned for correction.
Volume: 8.8 (mL)
